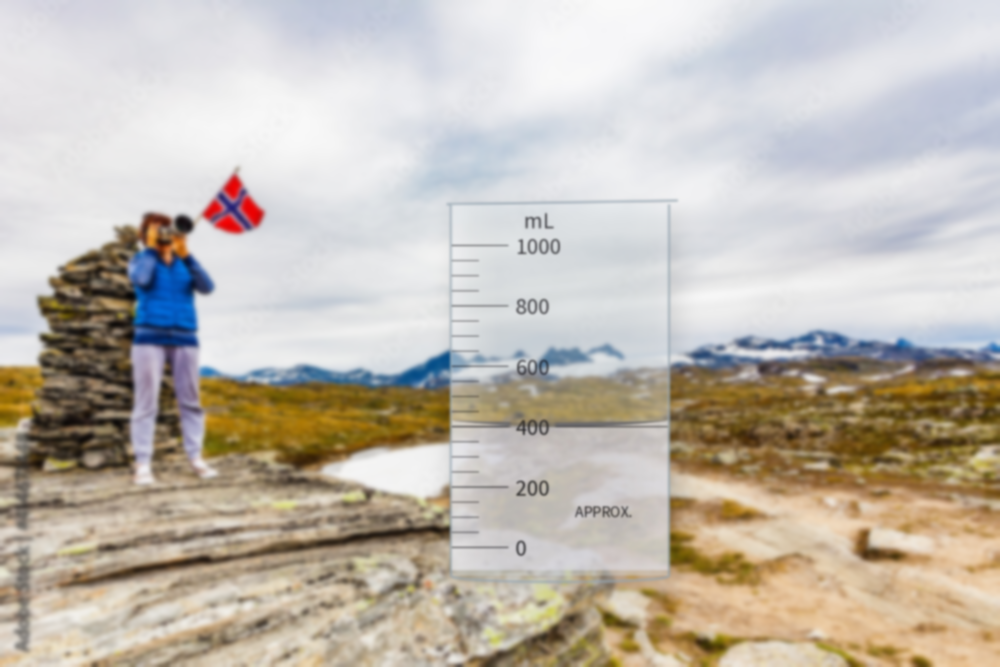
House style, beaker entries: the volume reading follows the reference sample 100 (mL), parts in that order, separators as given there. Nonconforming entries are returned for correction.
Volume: 400 (mL)
